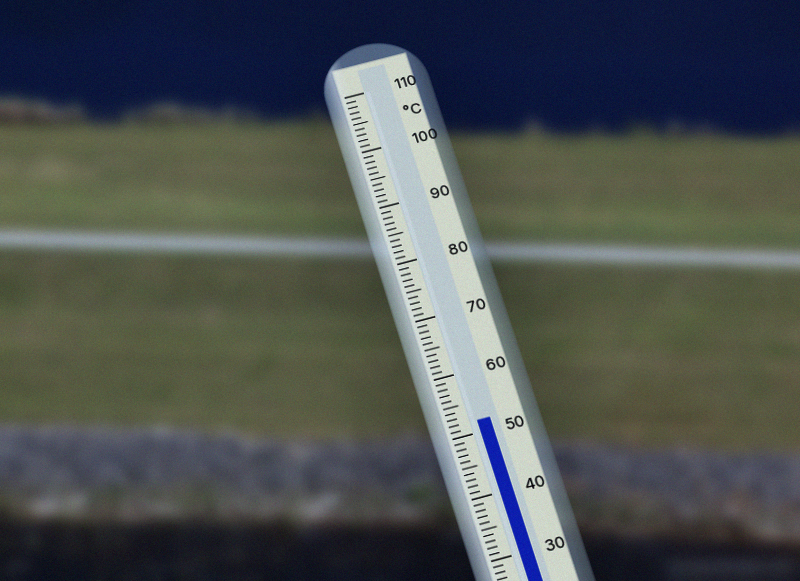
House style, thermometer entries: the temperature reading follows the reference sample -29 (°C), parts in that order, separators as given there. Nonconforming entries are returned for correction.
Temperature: 52 (°C)
